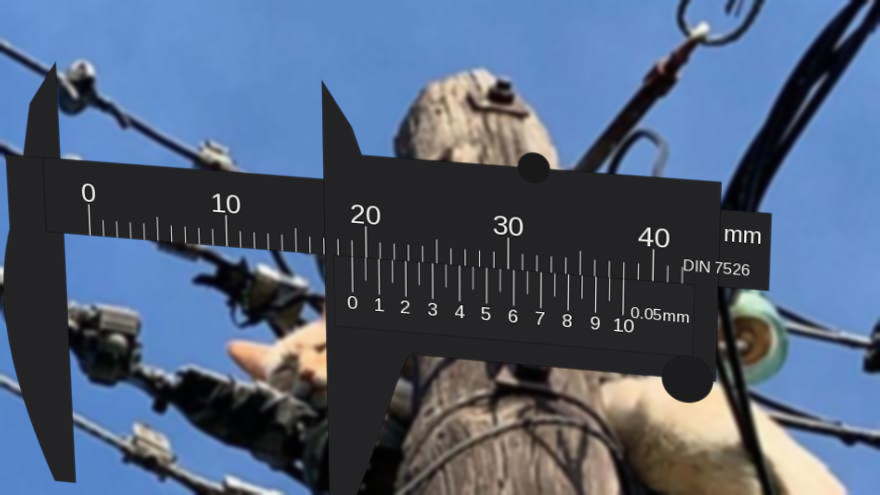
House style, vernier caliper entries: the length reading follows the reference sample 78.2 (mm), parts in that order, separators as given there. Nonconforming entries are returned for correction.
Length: 19.0 (mm)
